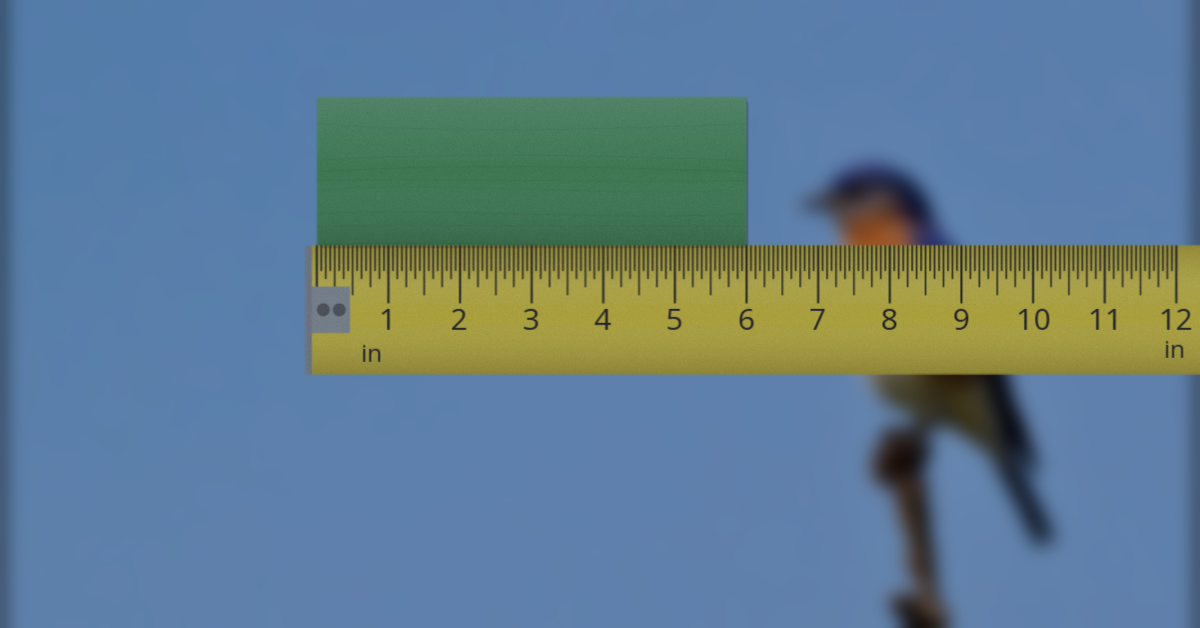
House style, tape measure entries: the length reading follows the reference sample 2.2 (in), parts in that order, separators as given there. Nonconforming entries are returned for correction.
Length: 6 (in)
